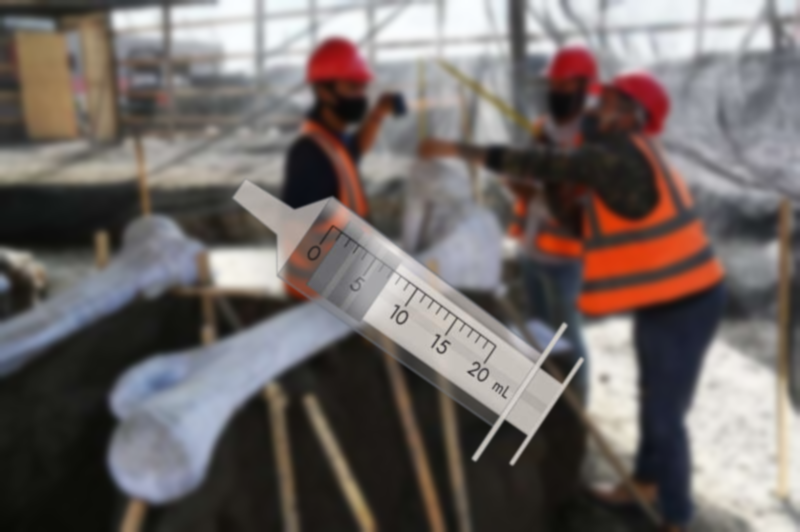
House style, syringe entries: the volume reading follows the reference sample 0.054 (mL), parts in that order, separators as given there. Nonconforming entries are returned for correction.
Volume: 1 (mL)
